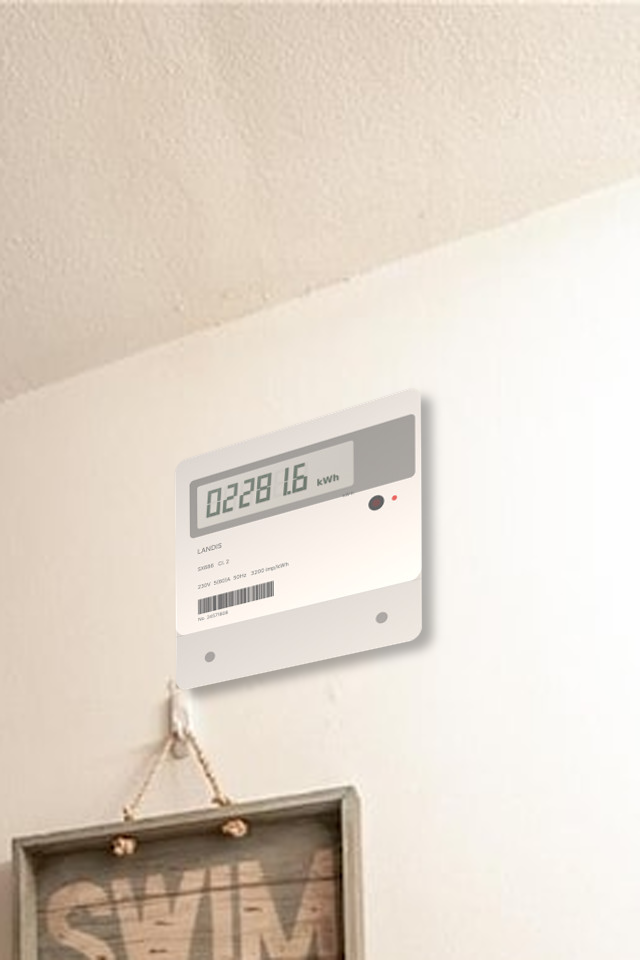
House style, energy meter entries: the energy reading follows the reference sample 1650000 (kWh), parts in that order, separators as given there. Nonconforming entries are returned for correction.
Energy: 2281.6 (kWh)
